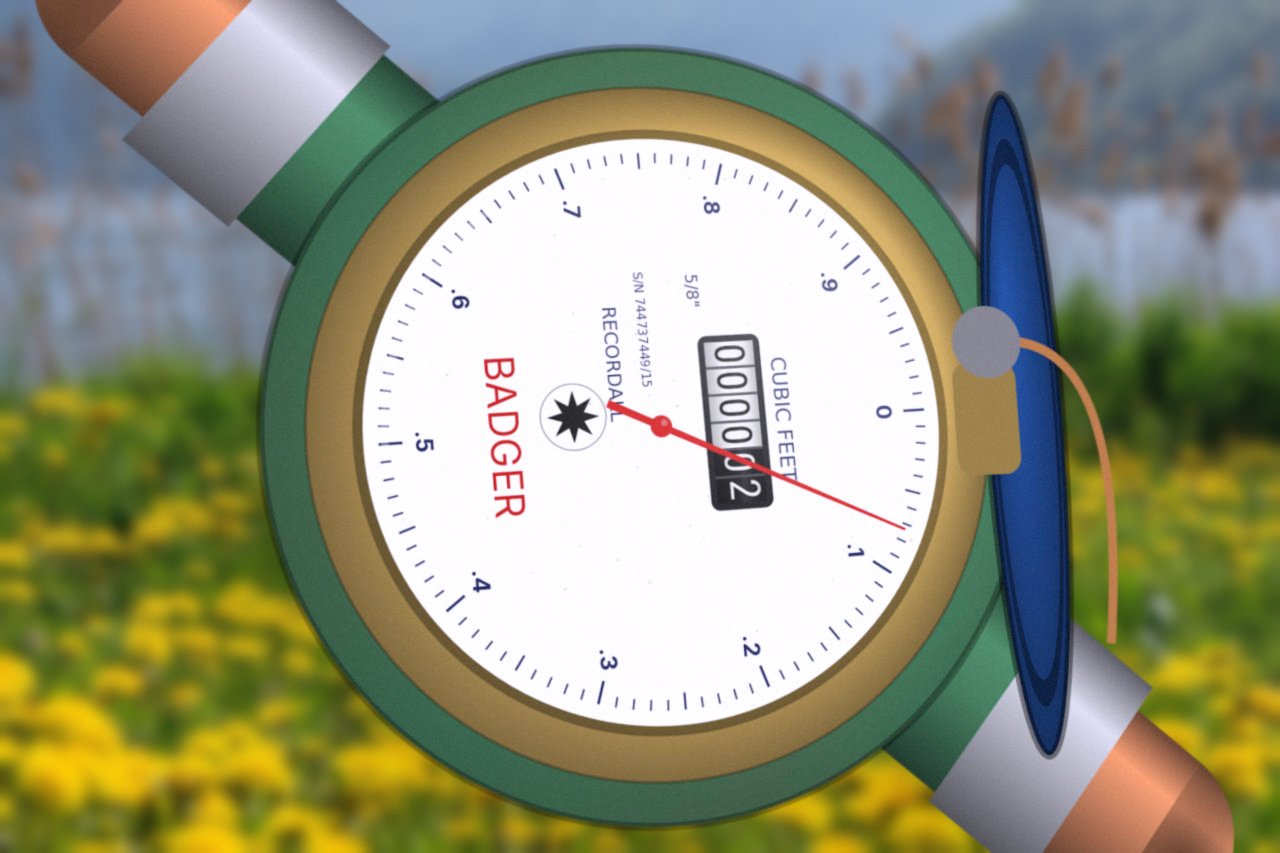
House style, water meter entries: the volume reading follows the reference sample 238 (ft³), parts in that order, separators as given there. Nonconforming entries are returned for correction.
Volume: 2.07 (ft³)
